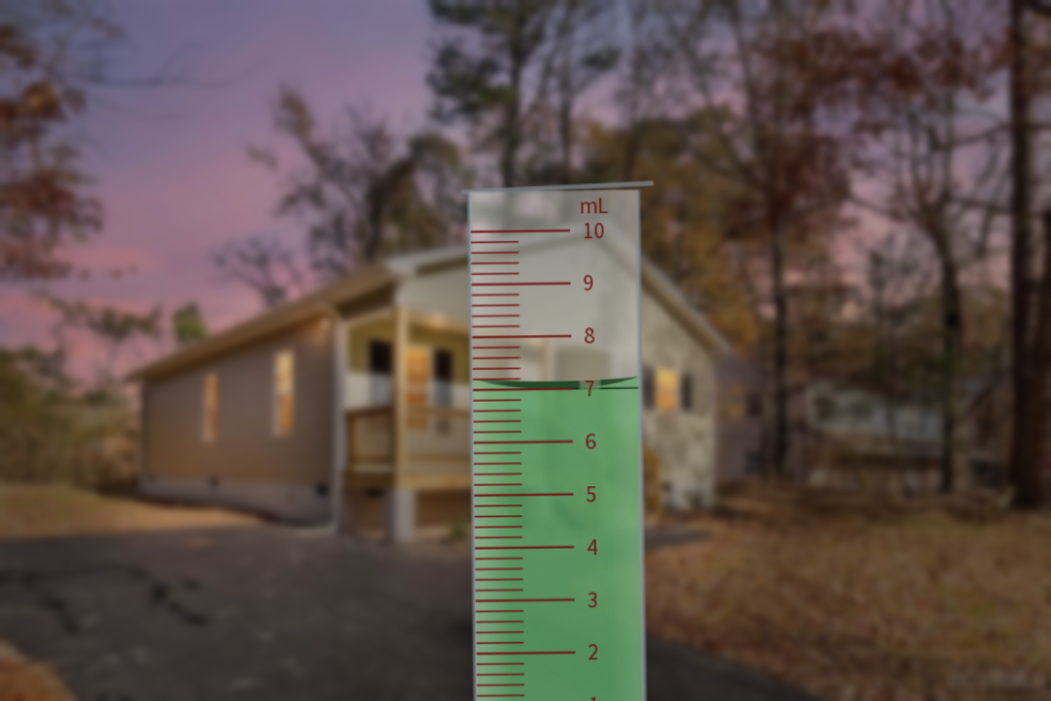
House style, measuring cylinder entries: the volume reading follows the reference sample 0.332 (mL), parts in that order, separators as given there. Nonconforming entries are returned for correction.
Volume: 7 (mL)
